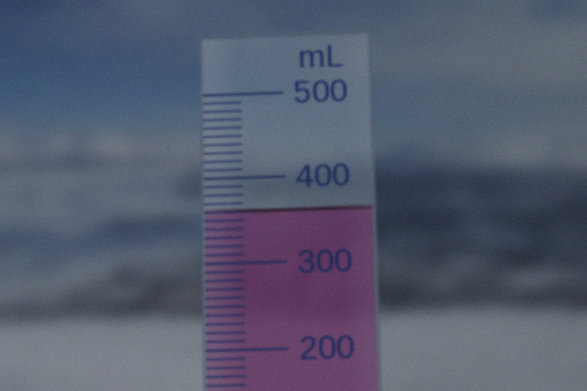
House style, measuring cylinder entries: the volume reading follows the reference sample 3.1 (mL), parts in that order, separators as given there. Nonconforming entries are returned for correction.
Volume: 360 (mL)
